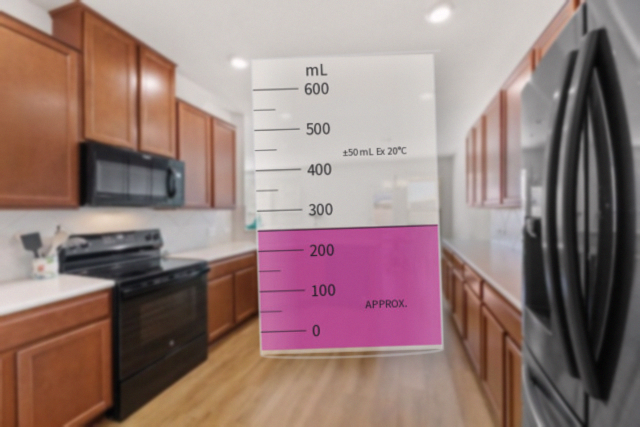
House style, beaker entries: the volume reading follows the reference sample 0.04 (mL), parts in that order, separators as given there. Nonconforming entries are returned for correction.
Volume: 250 (mL)
